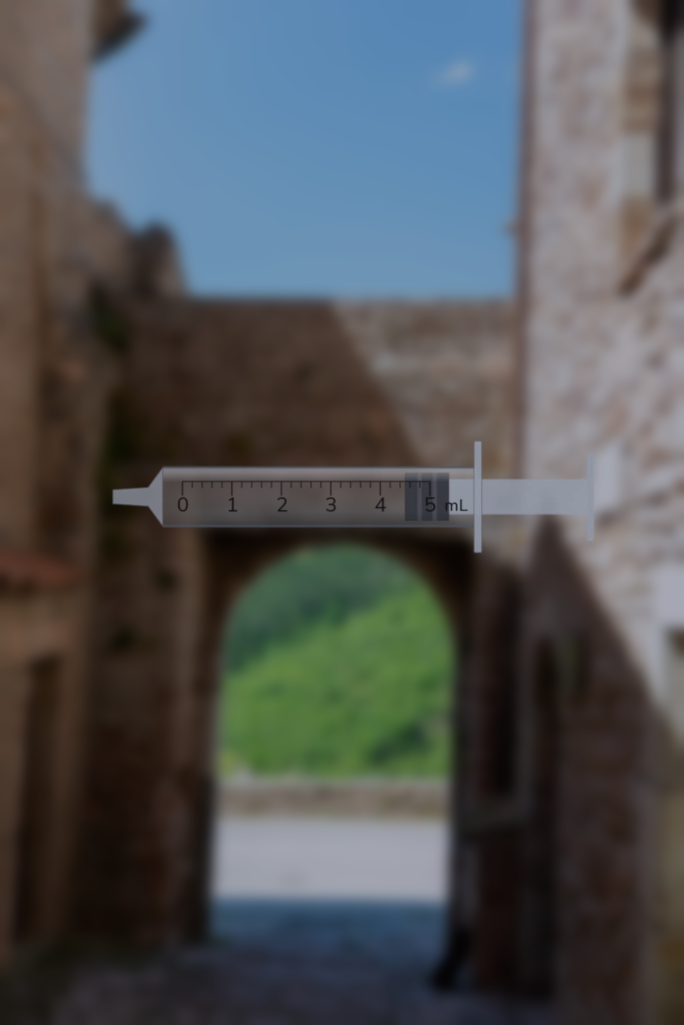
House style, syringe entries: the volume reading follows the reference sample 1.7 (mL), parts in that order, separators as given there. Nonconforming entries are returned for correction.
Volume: 4.5 (mL)
